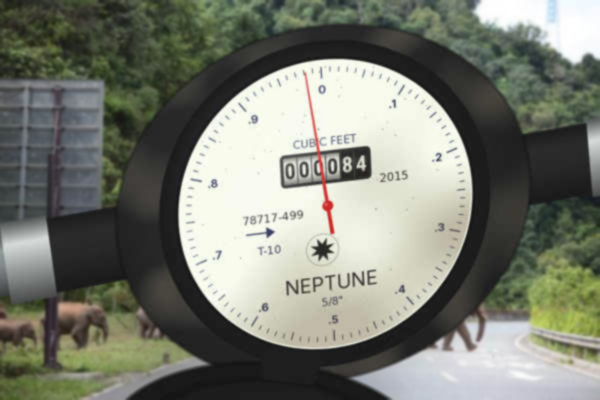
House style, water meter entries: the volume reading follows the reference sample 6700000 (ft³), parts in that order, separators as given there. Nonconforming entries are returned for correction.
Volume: 83.98 (ft³)
